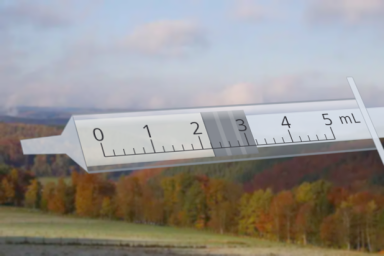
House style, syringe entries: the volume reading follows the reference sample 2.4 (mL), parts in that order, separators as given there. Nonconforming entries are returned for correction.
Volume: 2.2 (mL)
